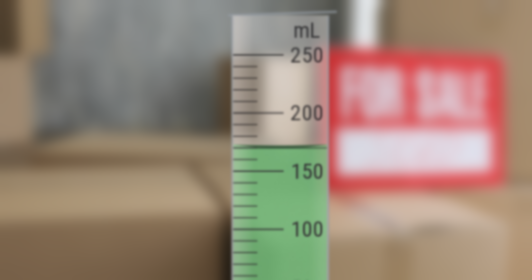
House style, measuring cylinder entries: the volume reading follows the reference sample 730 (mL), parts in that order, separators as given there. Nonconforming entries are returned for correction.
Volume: 170 (mL)
